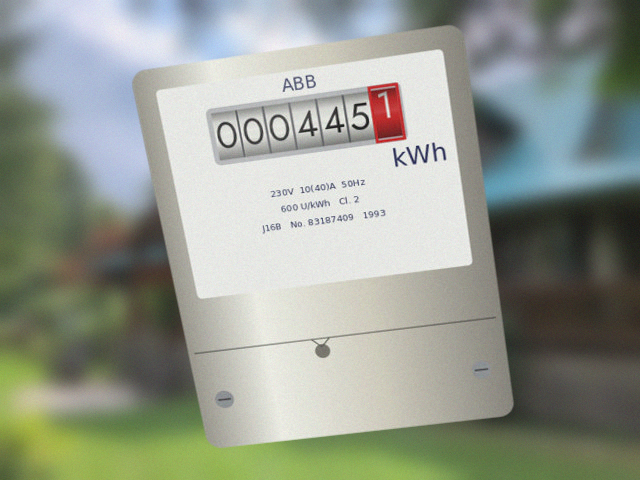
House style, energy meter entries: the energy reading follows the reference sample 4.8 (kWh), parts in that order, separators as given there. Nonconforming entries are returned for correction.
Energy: 445.1 (kWh)
